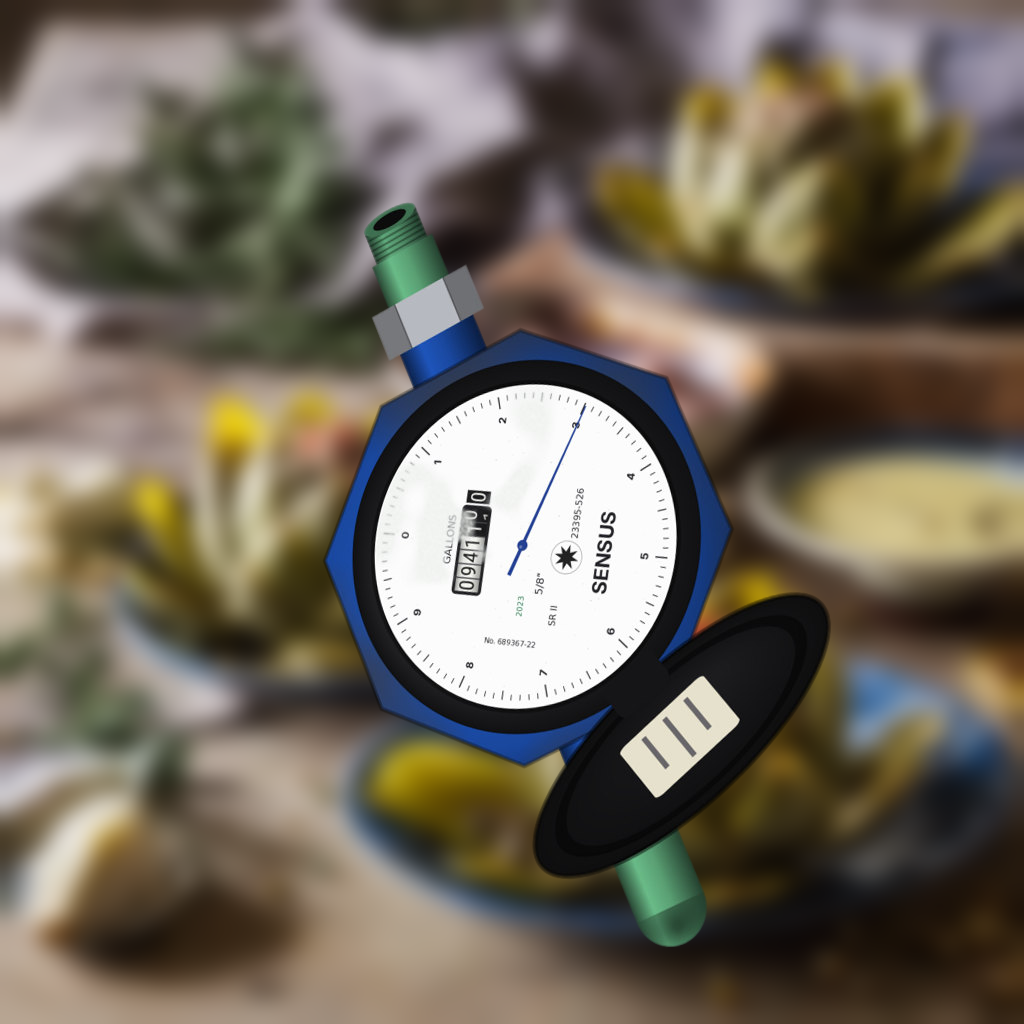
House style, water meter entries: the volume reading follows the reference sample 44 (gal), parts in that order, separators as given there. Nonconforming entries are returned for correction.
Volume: 941103.0 (gal)
